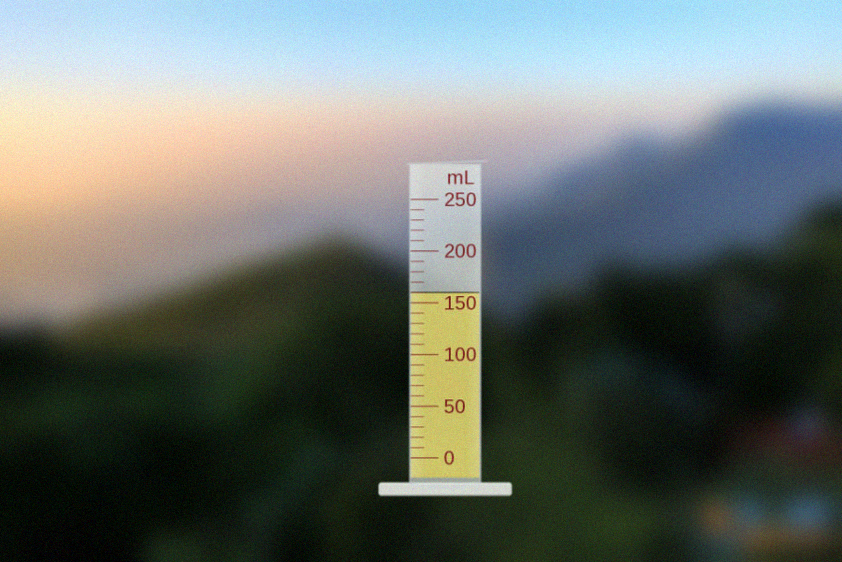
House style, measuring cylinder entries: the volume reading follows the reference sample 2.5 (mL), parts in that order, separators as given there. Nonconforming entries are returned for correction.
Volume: 160 (mL)
